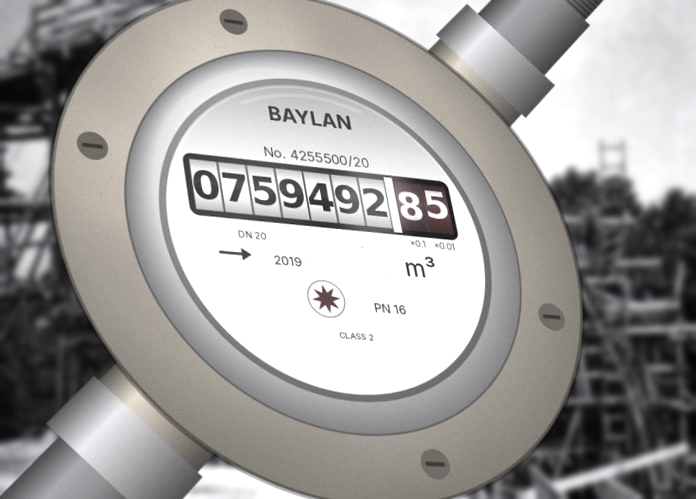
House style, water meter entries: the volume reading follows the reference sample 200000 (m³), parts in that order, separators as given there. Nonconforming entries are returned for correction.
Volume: 759492.85 (m³)
